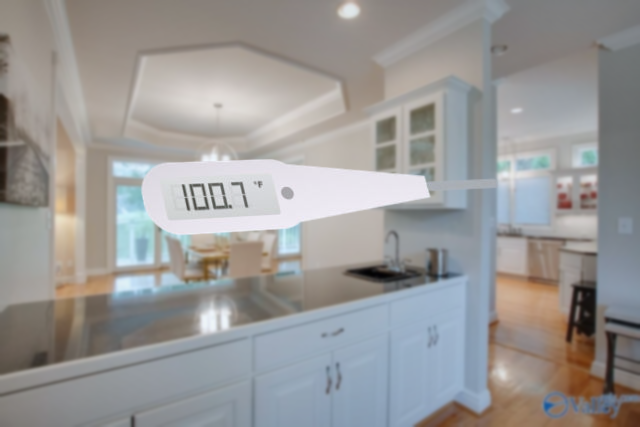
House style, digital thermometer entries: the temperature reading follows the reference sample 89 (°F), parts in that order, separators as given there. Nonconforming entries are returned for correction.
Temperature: 100.7 (°F)
